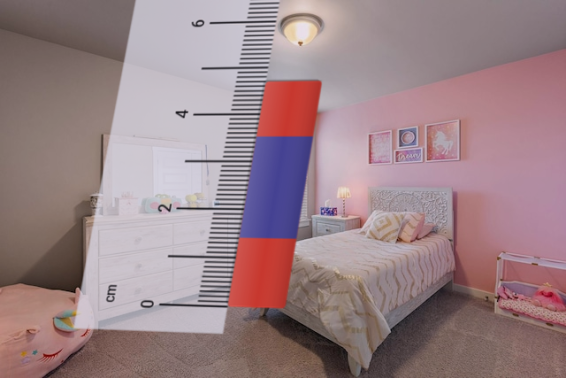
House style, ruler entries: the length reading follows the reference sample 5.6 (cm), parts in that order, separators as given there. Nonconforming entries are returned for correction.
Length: 4.7 (cm)
